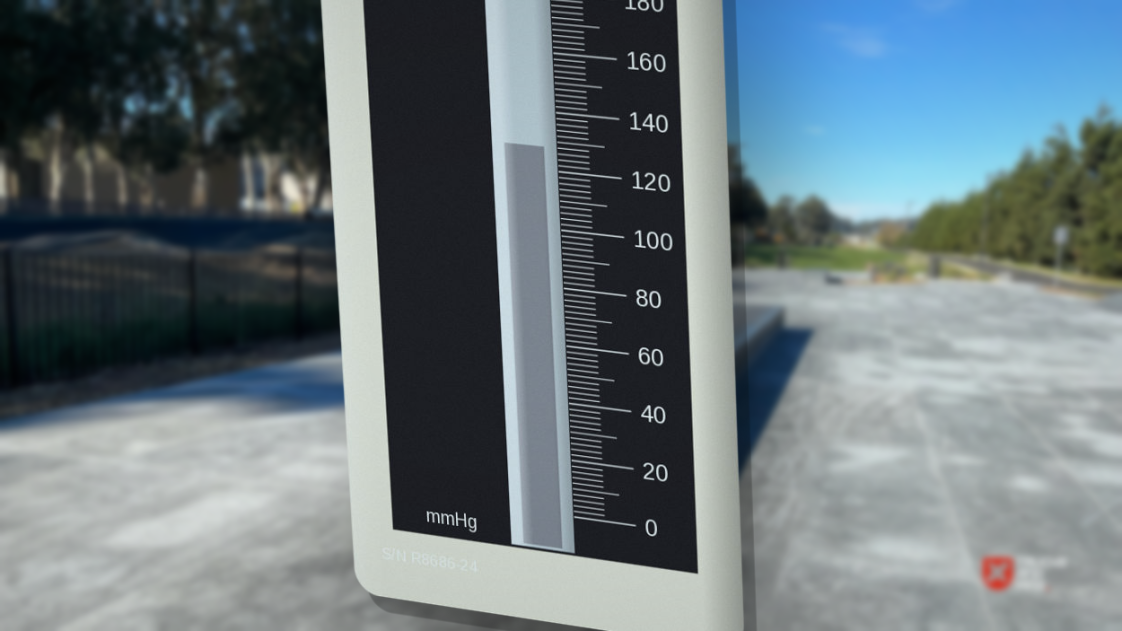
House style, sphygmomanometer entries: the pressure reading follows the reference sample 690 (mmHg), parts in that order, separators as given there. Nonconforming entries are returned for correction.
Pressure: 128 (mmHg)
